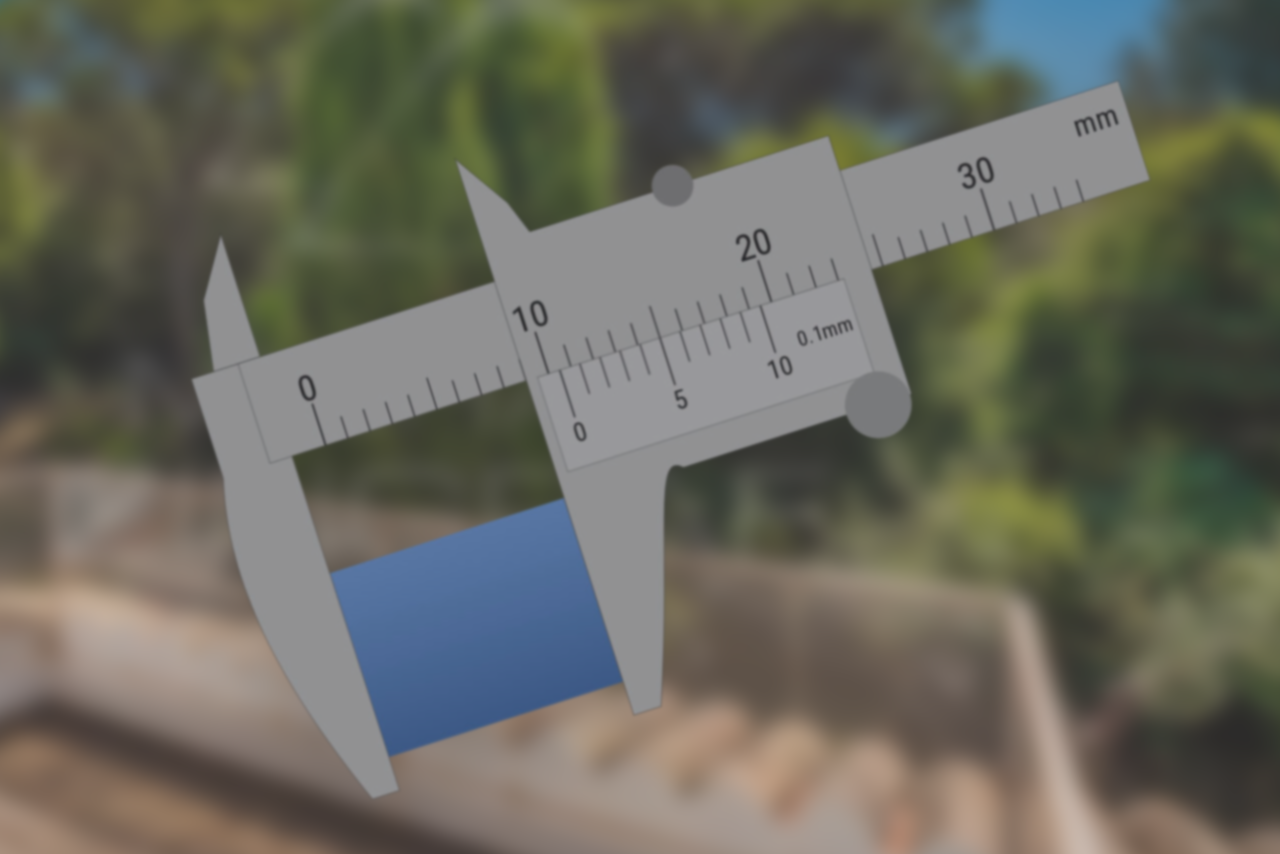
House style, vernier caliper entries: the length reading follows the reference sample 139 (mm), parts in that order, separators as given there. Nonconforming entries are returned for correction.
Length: 10.5 (mm)
